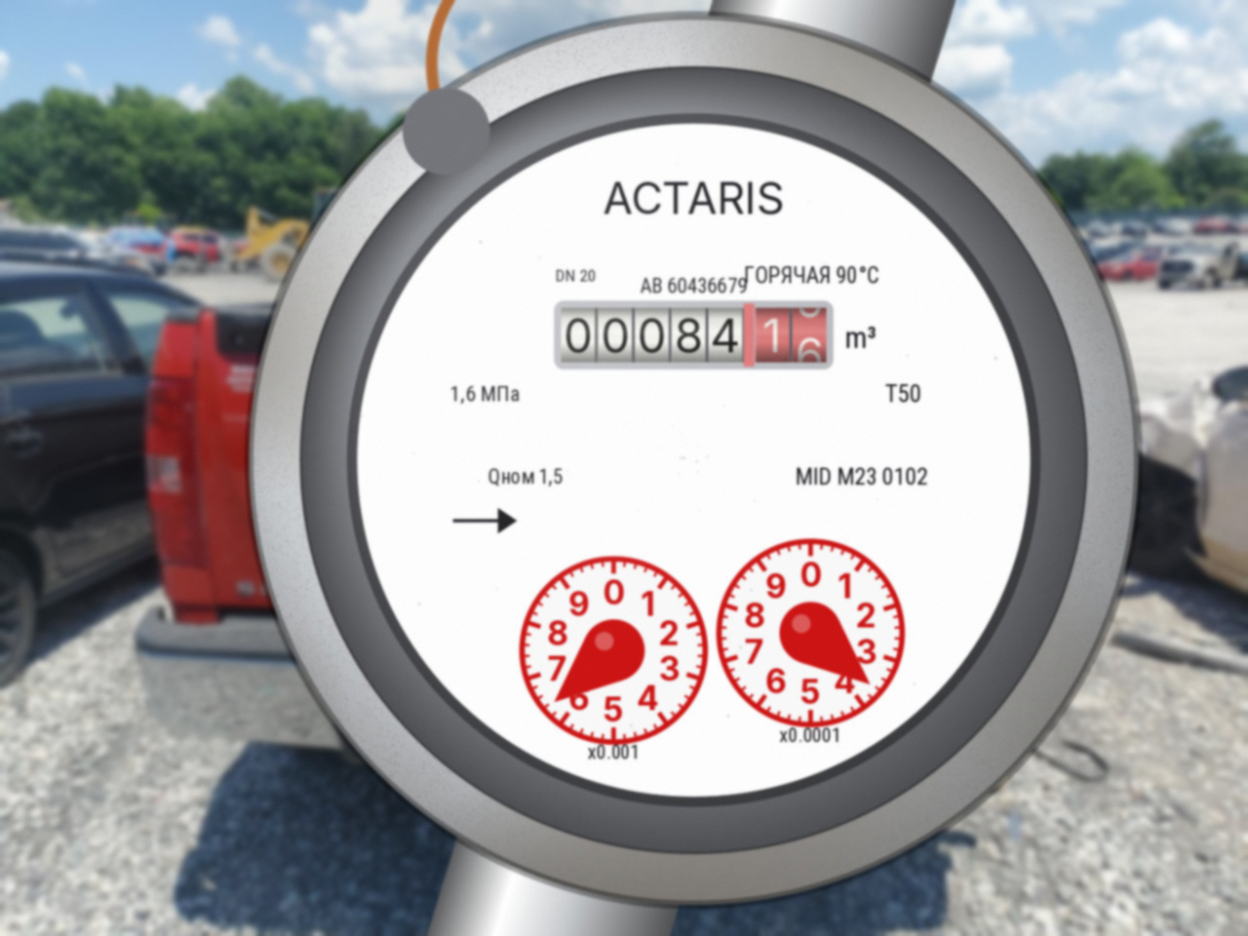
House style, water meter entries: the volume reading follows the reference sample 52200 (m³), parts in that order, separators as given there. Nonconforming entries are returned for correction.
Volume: 84.1563 (m³)
